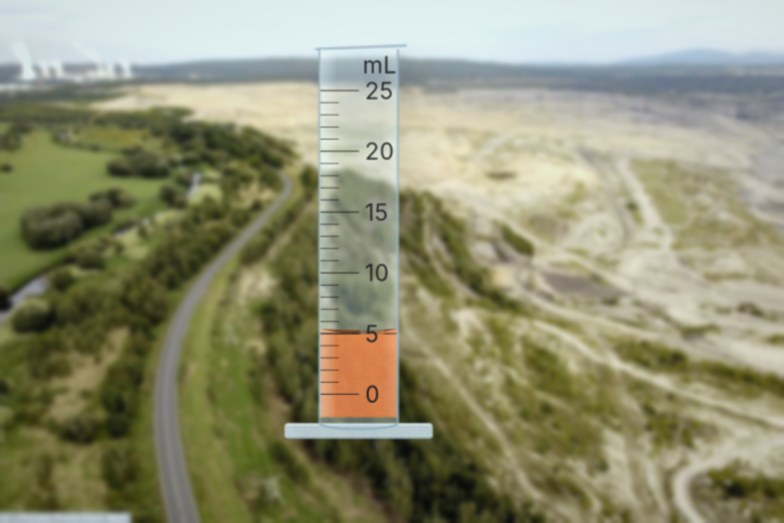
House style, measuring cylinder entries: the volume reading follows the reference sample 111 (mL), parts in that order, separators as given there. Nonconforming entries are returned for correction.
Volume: 5 (mL)
